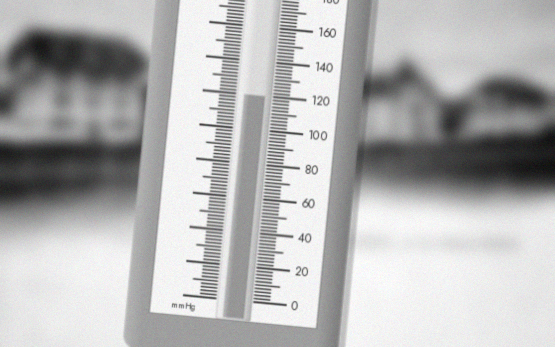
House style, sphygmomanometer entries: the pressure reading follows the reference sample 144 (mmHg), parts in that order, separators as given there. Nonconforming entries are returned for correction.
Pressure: 120 (mmHg)
